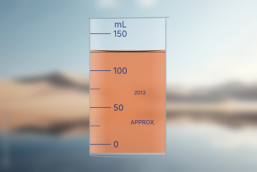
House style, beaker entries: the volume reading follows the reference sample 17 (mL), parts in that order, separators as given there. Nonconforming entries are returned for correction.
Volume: 125 (mL)
